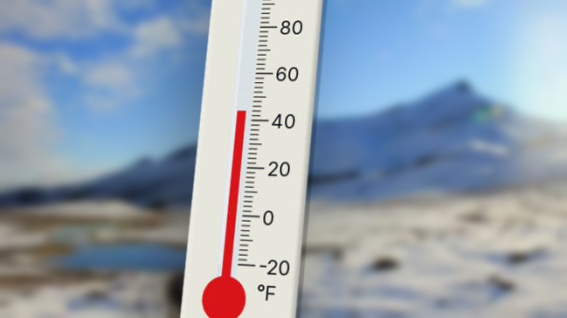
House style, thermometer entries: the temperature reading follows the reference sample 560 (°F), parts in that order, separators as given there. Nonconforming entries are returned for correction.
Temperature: 44 (°F)
